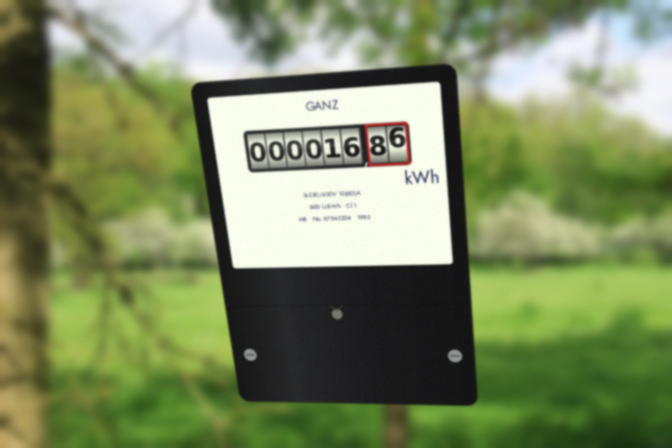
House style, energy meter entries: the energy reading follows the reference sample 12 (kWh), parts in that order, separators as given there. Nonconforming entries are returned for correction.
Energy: 16.86 (kWh)
